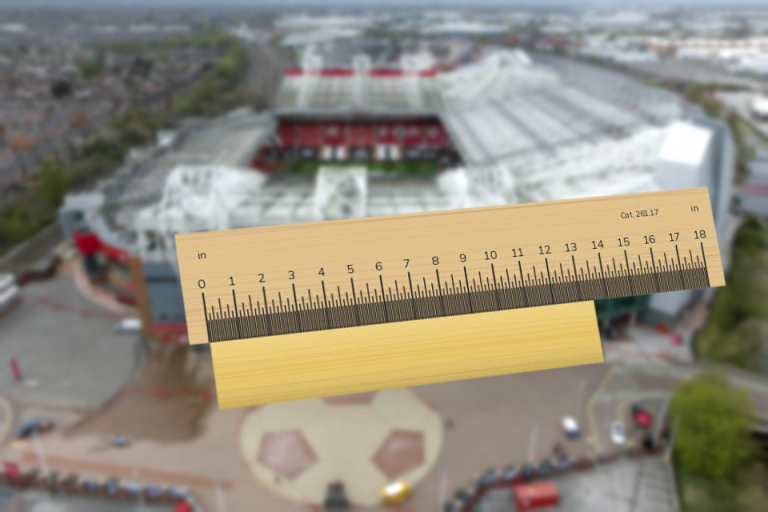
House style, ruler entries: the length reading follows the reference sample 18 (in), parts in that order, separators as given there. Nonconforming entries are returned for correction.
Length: 13.5 (in)
